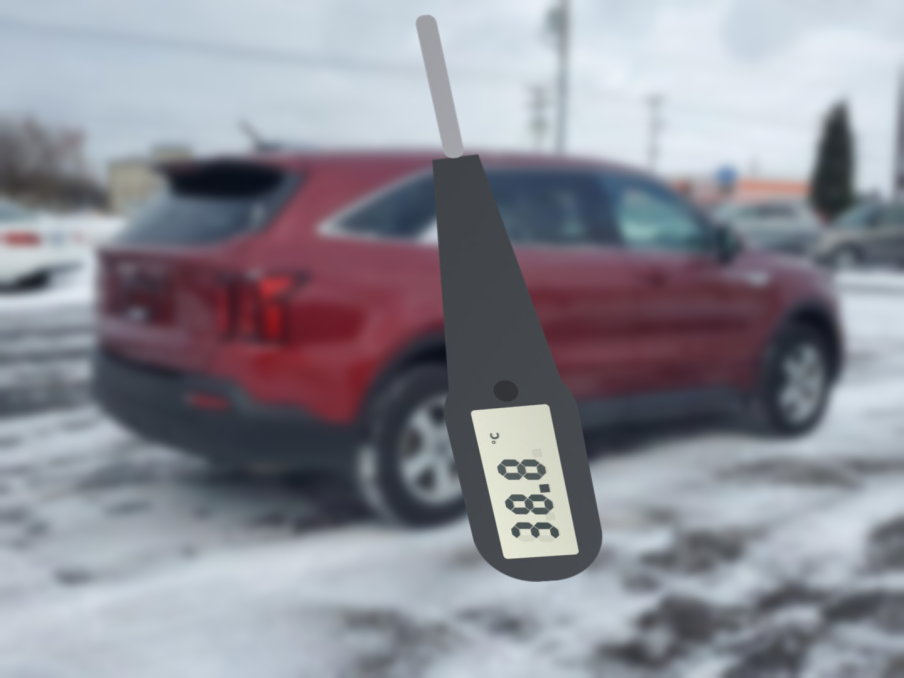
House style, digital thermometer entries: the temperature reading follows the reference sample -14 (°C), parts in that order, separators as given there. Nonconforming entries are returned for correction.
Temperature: 38.8 (°C)
